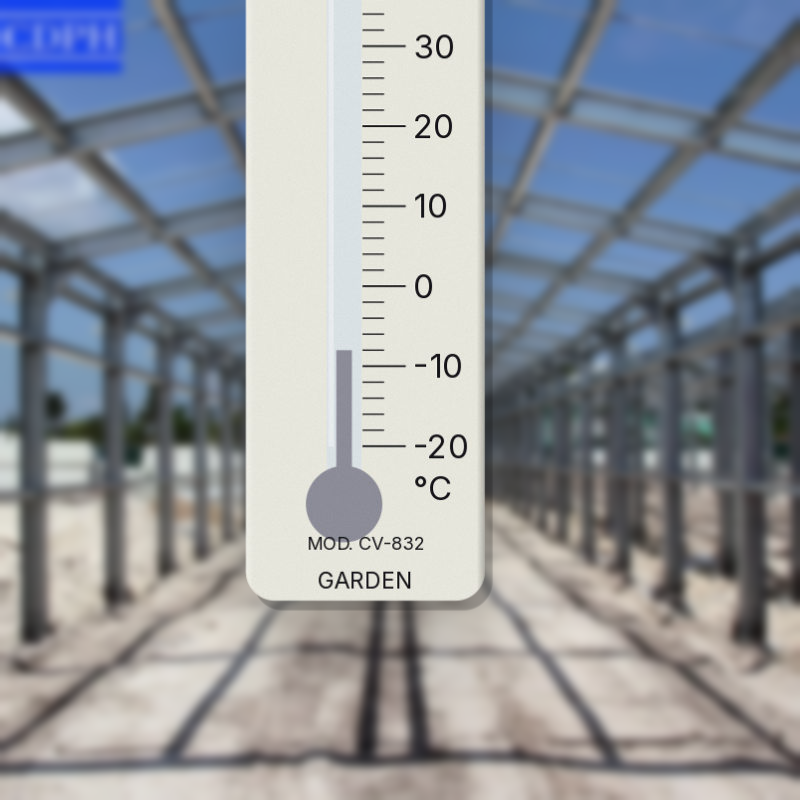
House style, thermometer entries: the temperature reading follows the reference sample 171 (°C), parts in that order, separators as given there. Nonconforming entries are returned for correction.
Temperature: -8 (°C)
